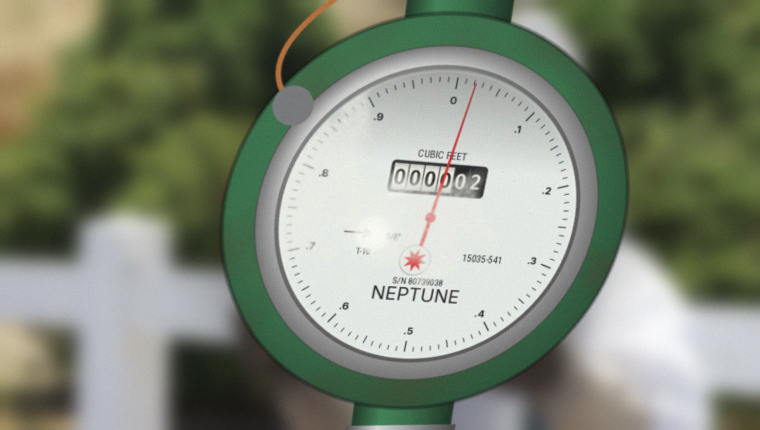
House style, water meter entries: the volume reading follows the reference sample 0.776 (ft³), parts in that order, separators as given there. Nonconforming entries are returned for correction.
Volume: 2.02 (ft³)
